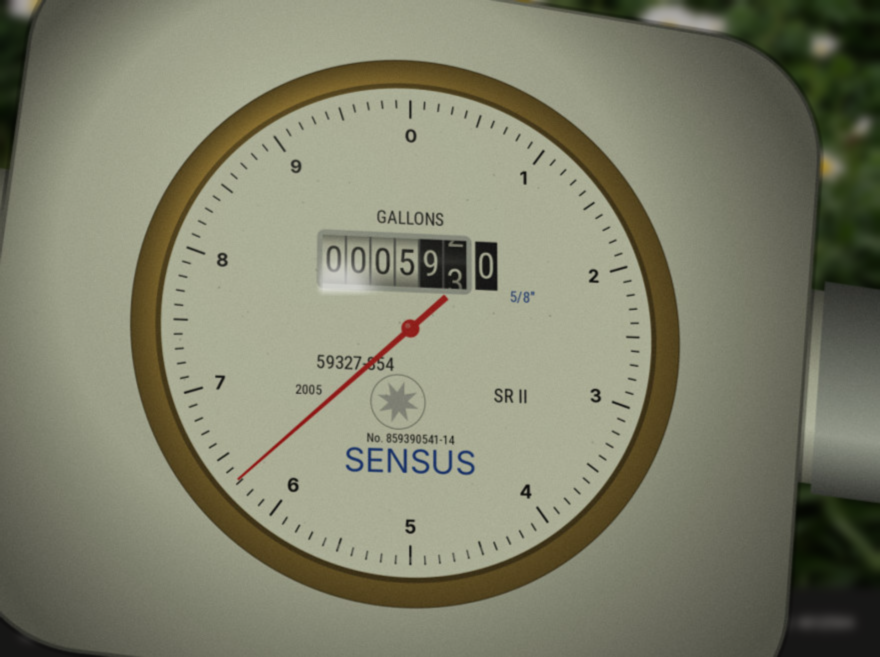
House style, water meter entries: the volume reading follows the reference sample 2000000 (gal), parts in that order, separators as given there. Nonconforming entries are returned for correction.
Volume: 5926.3 (gal)
